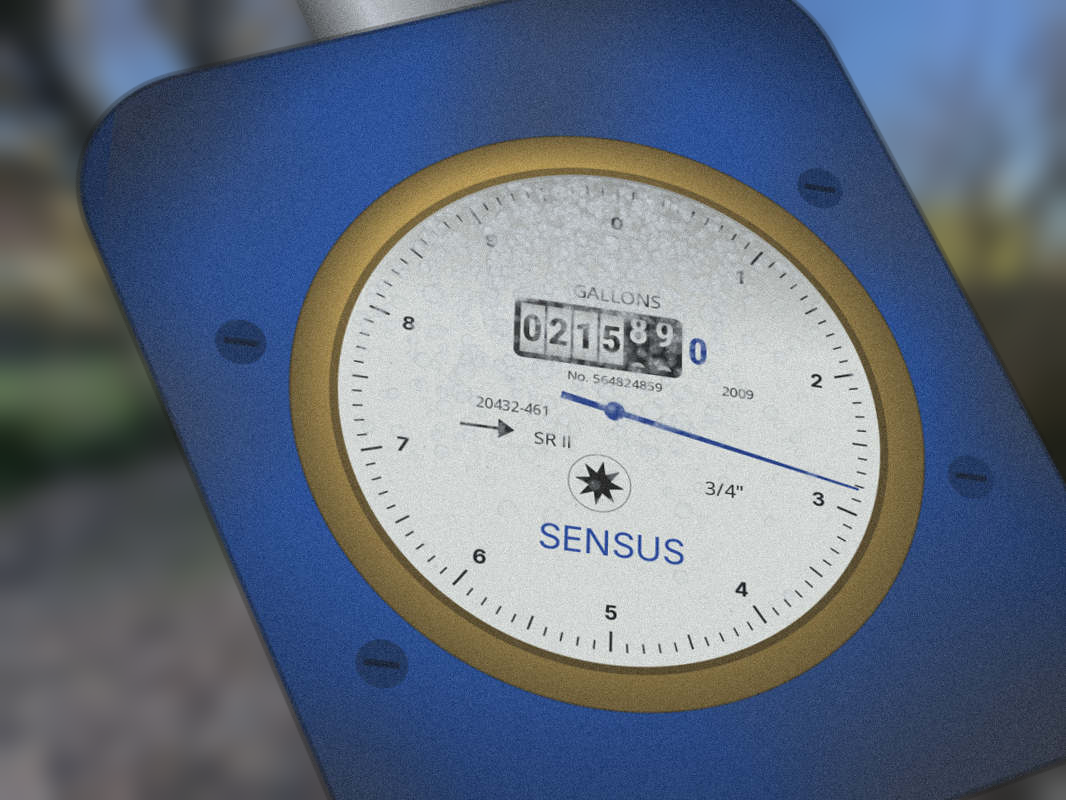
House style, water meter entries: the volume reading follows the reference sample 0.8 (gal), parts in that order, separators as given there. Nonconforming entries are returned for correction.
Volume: 215892.8 (gal)
